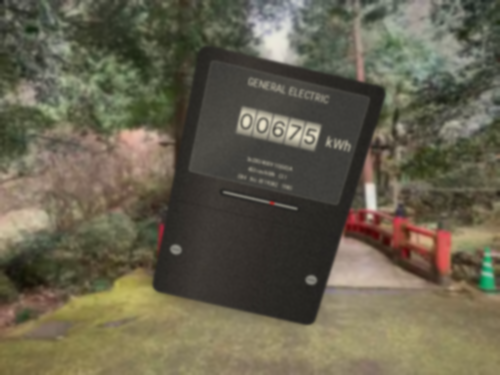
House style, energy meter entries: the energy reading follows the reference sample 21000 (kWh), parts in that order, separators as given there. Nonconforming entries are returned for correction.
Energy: 675 (kWh)
